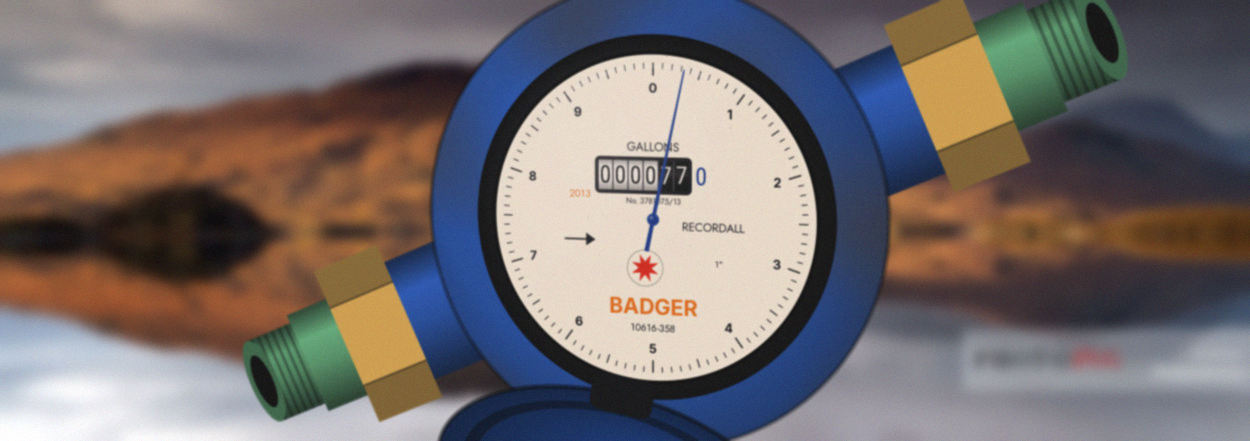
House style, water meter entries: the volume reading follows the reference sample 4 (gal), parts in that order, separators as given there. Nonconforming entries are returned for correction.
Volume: 770.3 (gal)
